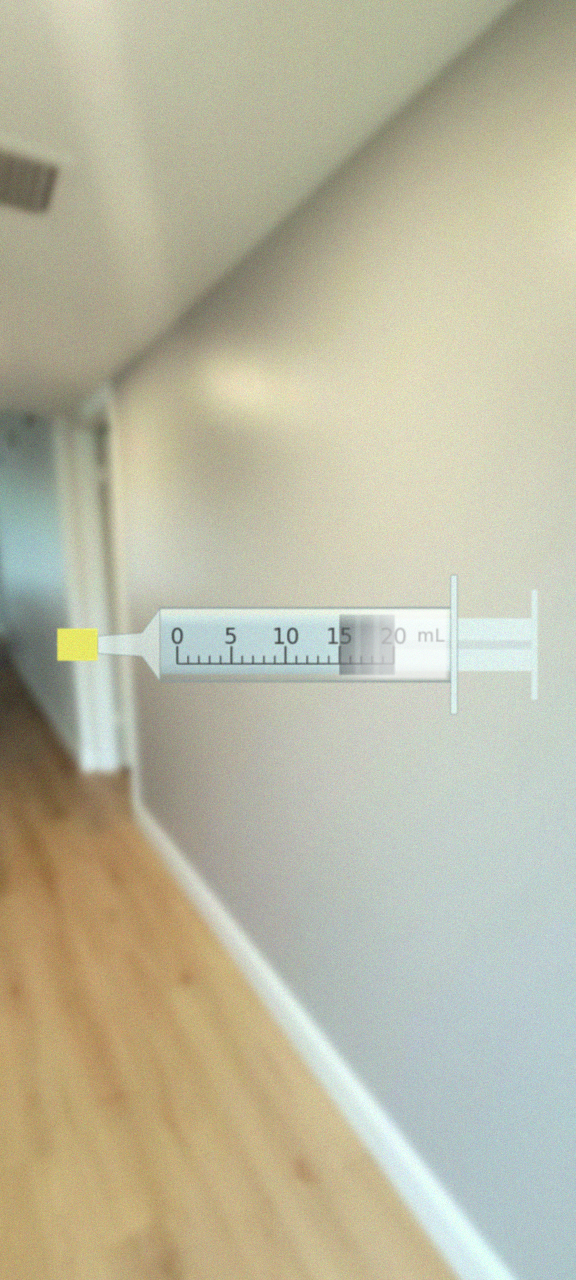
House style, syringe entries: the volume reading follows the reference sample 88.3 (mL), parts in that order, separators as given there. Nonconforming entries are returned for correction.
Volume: 15 (mL)
